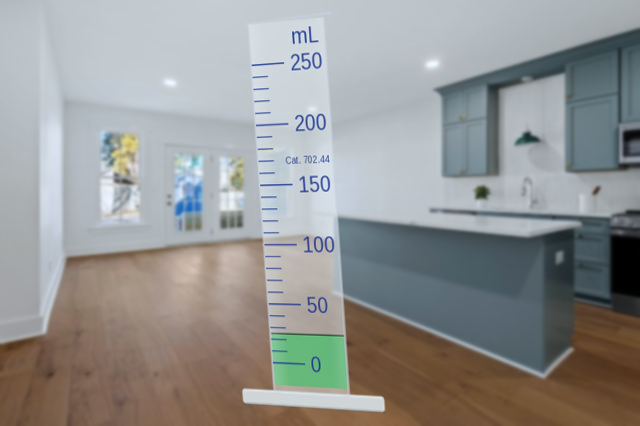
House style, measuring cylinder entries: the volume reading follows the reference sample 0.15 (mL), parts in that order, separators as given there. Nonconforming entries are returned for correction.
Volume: 25 (mL)
